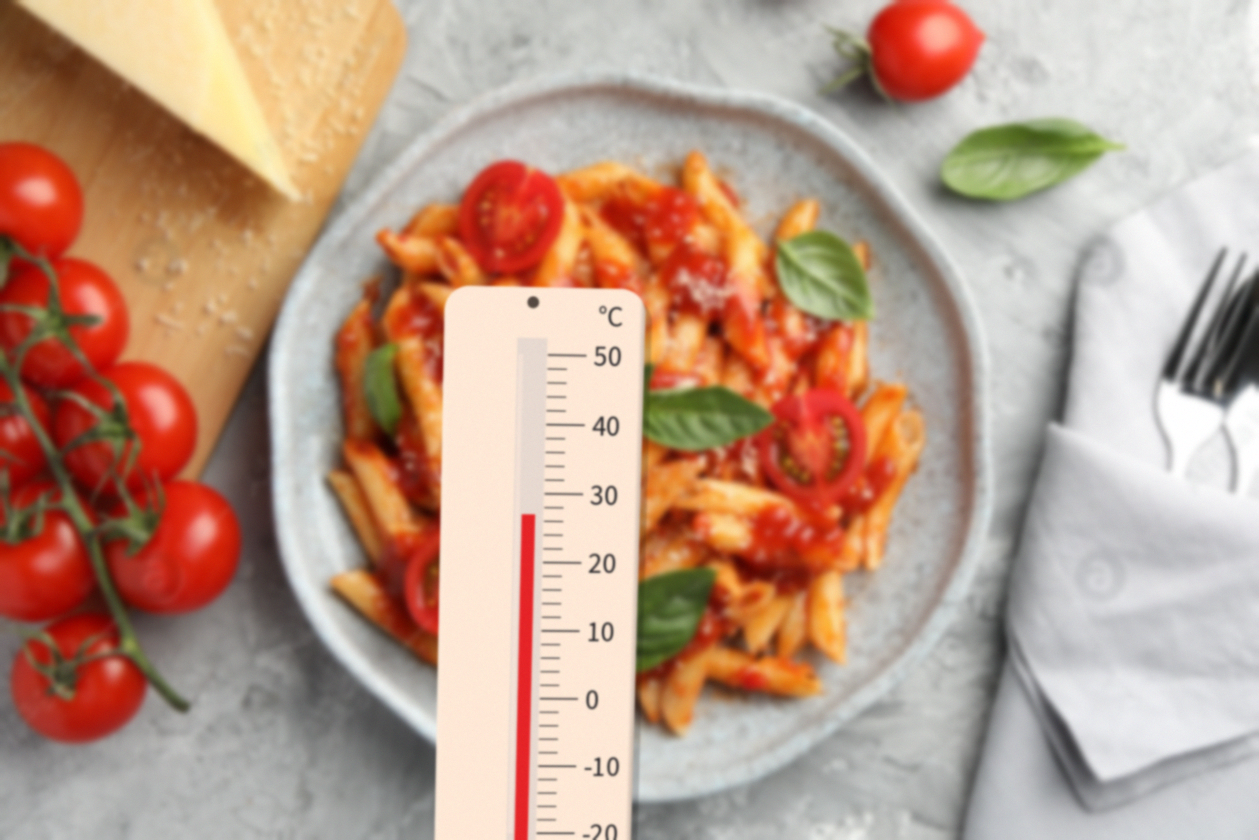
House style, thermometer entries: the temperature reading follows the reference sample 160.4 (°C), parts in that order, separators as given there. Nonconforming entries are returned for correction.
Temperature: 27 (°C)
